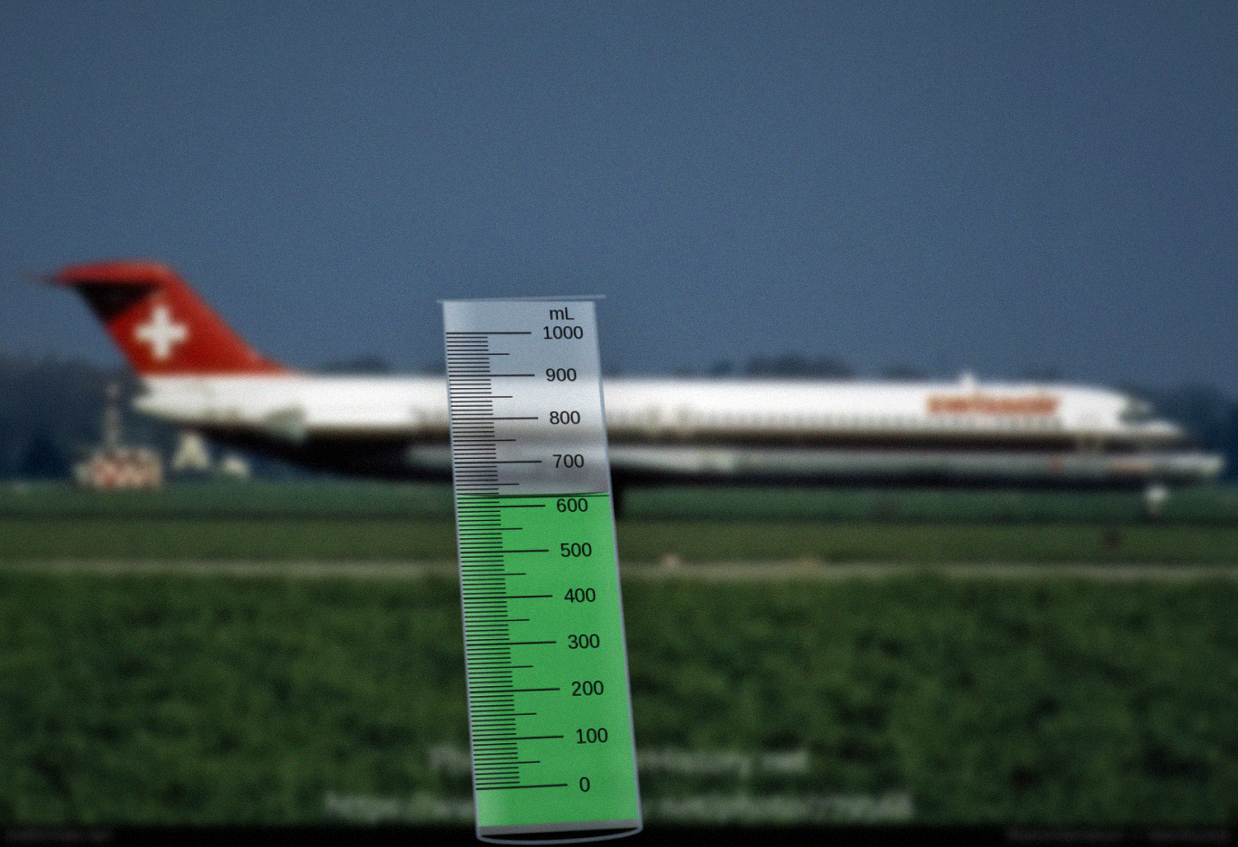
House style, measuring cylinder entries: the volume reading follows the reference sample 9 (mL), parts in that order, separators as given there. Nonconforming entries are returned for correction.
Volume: 620 (mL)
